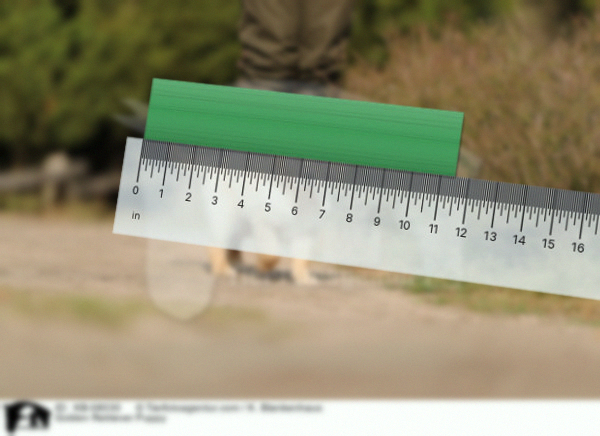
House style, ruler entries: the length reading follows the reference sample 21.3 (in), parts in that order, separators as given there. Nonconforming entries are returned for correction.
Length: 11.5 (in)
